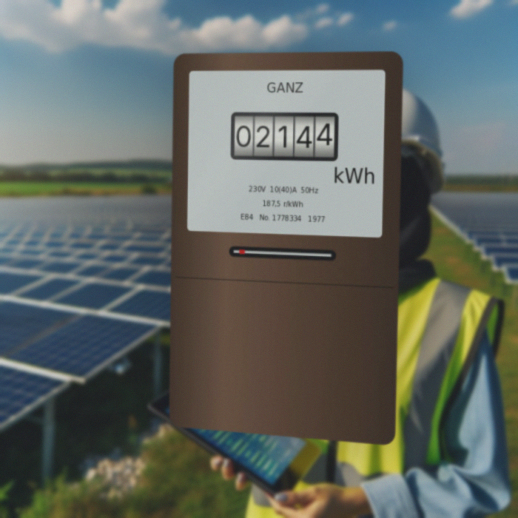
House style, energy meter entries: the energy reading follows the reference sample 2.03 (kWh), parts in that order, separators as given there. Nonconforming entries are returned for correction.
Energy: 2144 (kWh)
